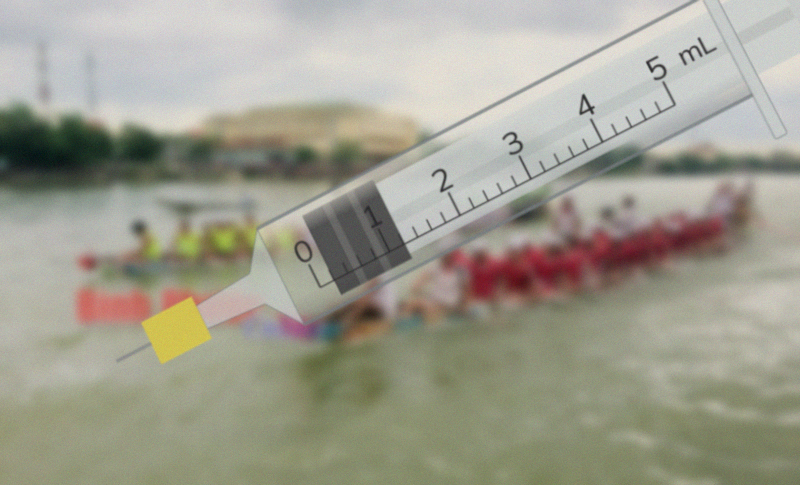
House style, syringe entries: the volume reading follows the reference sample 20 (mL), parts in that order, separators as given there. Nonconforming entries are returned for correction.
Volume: 0.2 (mL)
